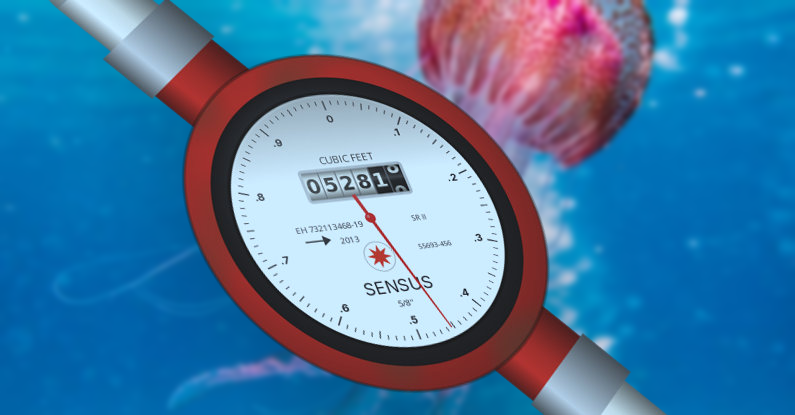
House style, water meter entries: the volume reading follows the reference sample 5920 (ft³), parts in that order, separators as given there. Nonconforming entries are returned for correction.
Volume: 52818.45 (ft³)
